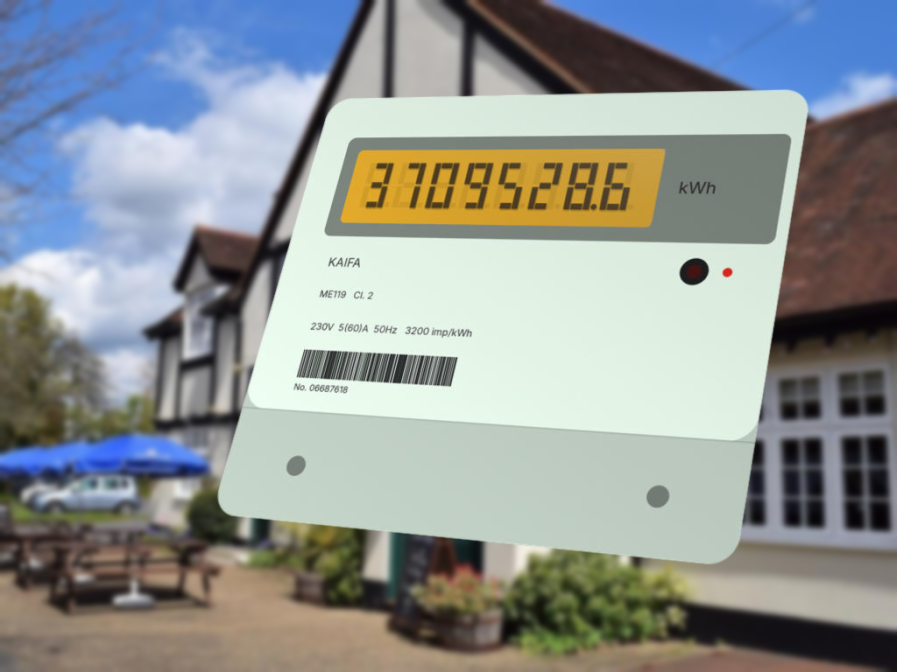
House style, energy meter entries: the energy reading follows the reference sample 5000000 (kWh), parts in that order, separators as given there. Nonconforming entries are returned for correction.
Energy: 3709528.6 (kWh)
